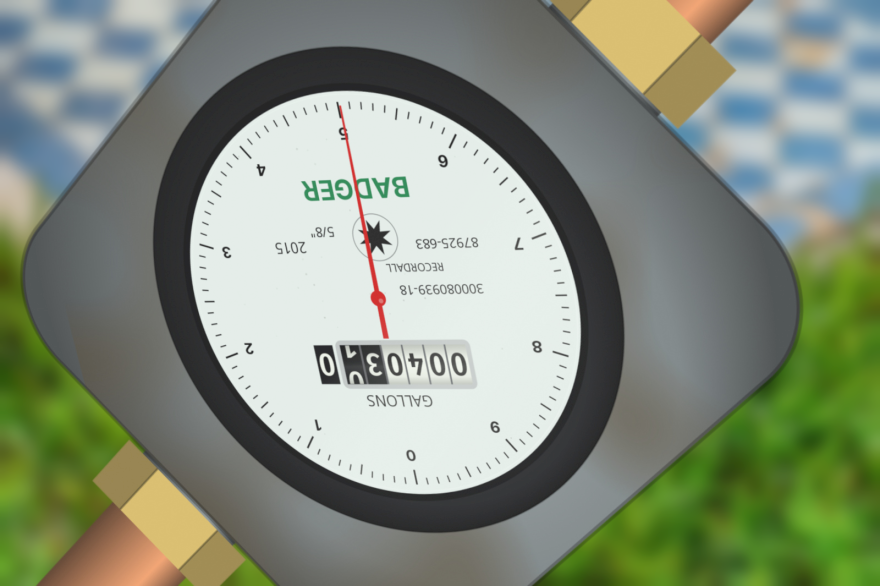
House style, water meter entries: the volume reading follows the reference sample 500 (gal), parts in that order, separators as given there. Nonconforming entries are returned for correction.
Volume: 40305.0 (gal)
